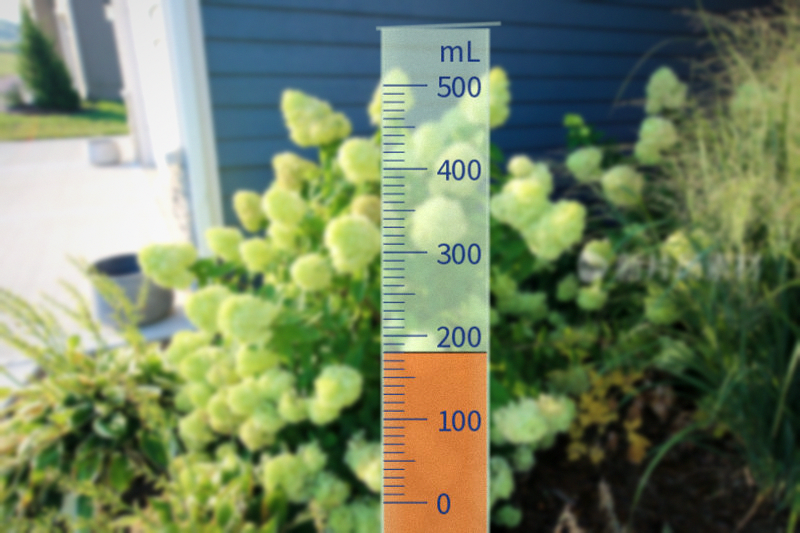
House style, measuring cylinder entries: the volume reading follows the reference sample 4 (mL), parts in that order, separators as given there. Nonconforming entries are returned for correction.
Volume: 180 (mL)
